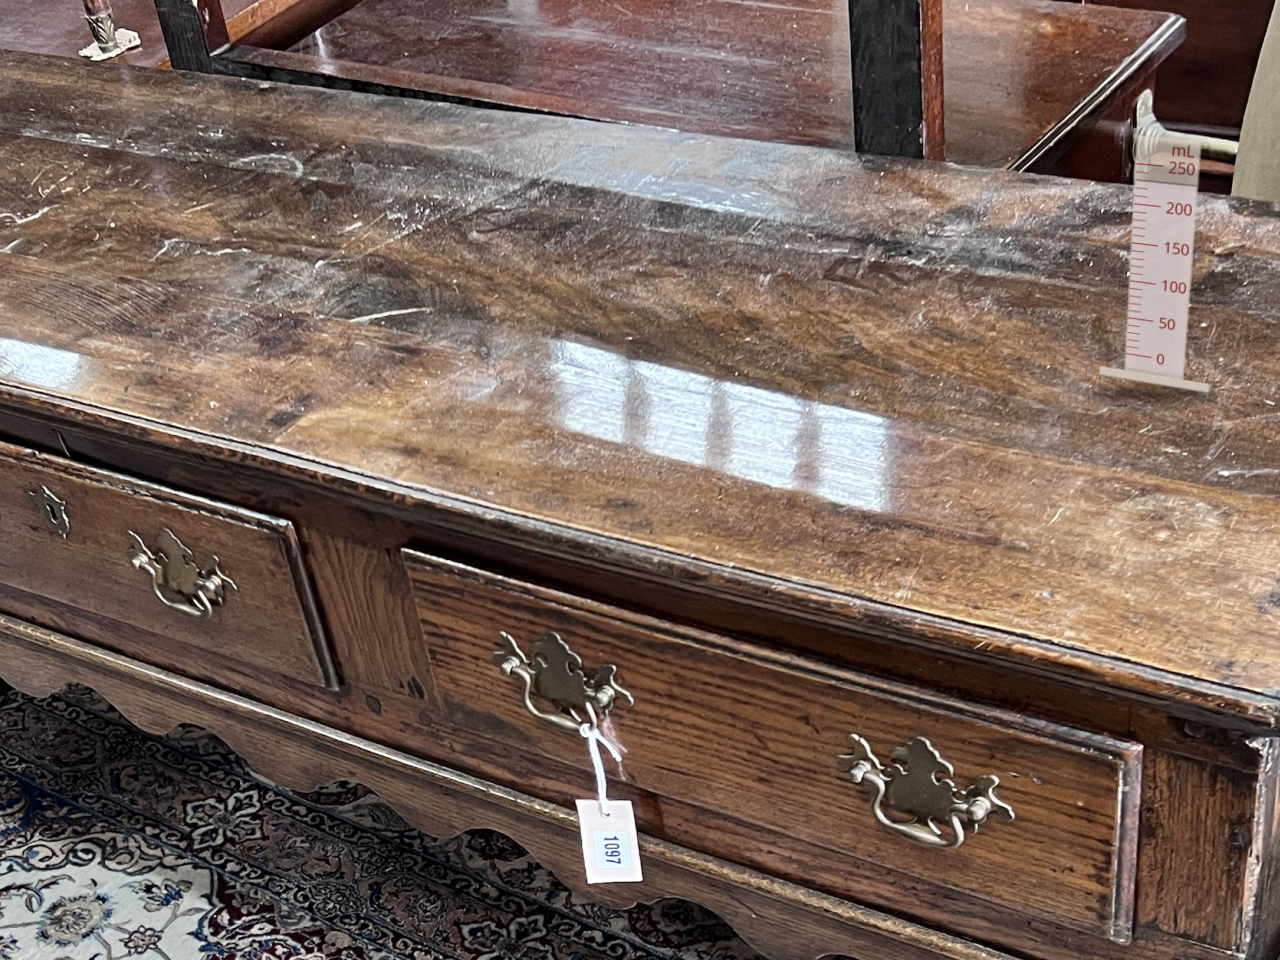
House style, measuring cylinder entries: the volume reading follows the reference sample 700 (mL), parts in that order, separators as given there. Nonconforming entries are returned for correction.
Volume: 230 (mL)
